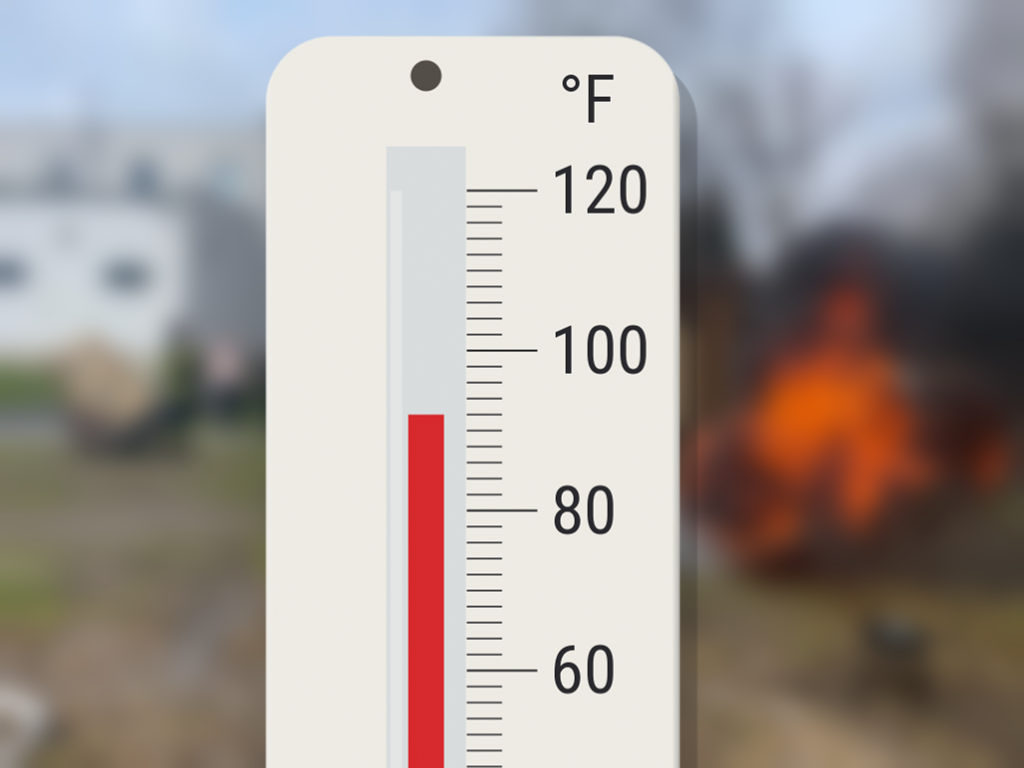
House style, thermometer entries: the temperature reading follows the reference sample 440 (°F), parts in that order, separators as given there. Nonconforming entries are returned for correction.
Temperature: 92 (°F)
